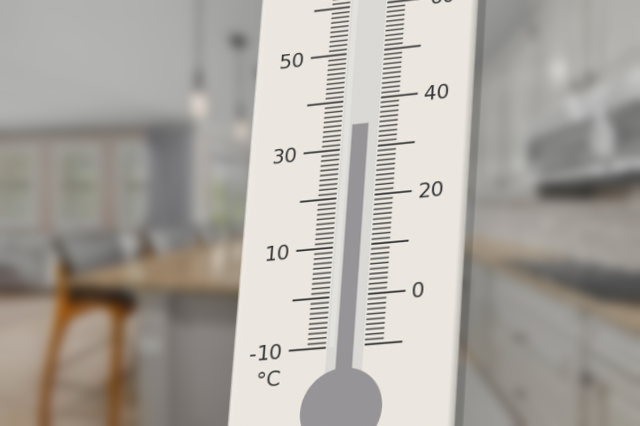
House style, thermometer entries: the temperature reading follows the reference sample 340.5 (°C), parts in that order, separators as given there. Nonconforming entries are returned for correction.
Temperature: 35 (°C)
